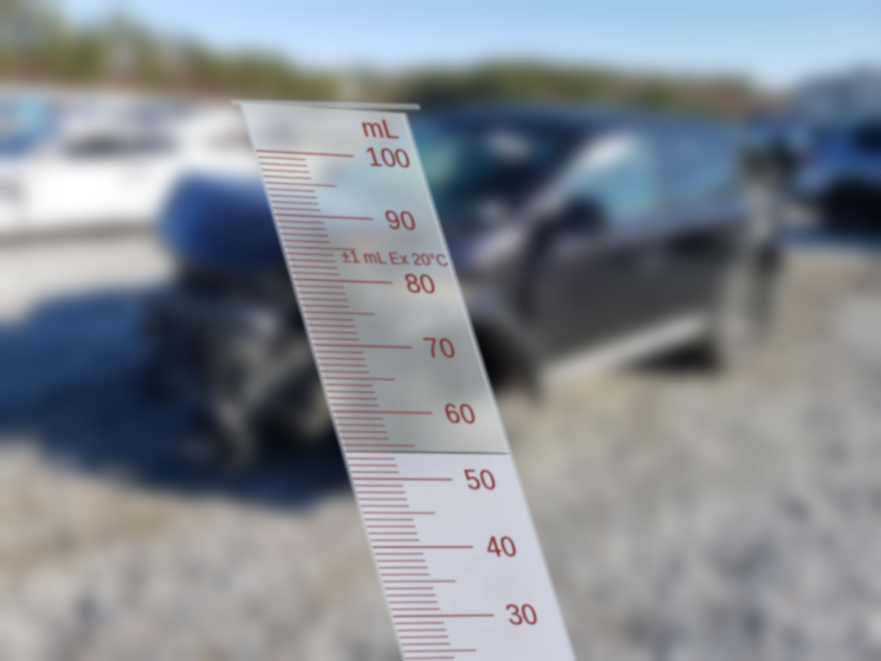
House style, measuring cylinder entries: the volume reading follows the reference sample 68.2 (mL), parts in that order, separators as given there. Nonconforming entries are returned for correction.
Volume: 54 (mL)
